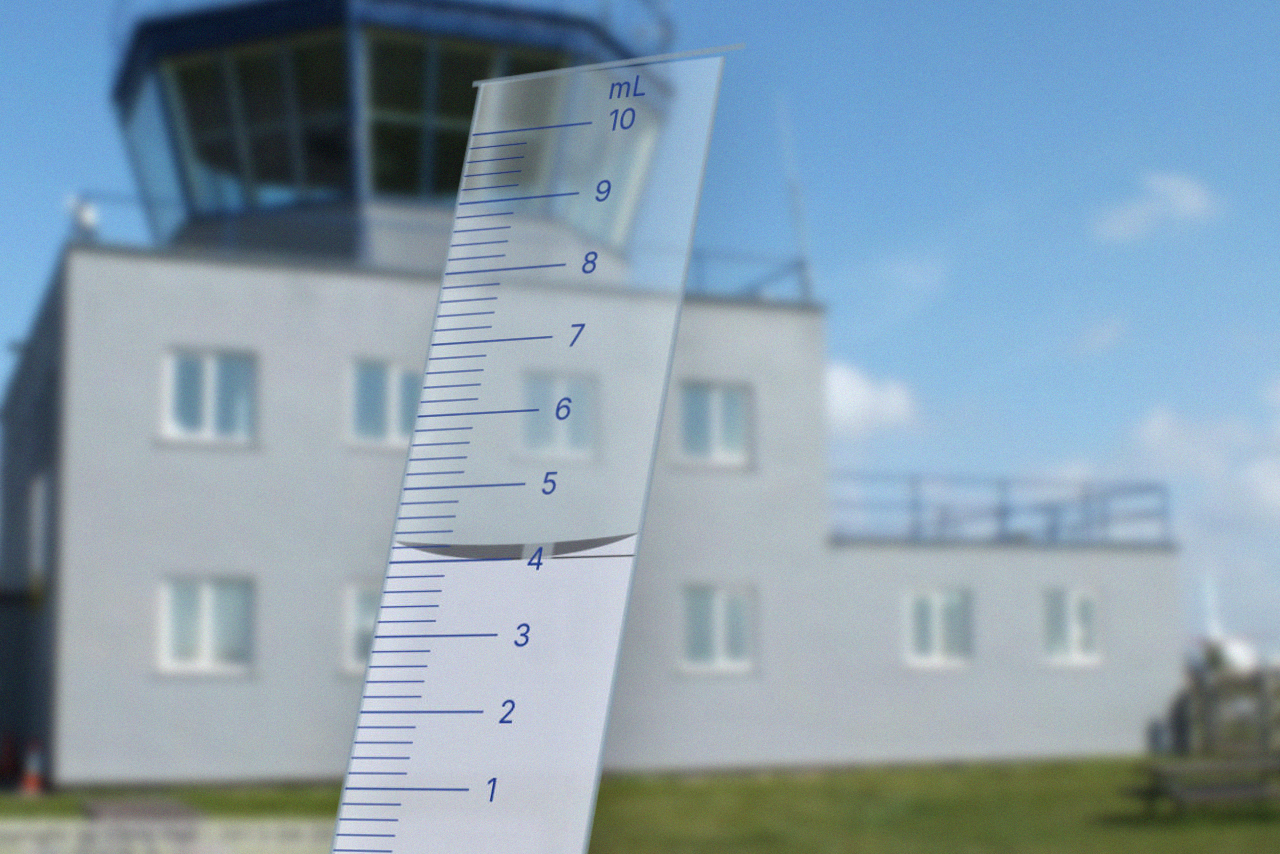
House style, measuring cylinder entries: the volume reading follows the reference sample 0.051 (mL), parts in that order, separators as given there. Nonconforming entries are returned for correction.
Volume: 4 (mL)
